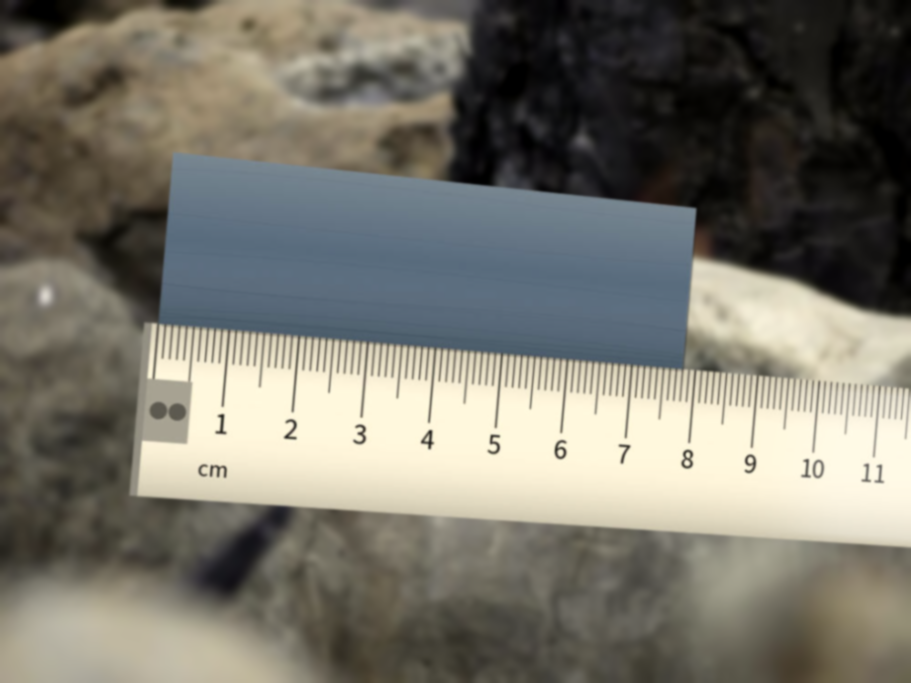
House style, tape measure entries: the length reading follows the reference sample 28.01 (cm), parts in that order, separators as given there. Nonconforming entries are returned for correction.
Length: 7.8 (cm)
